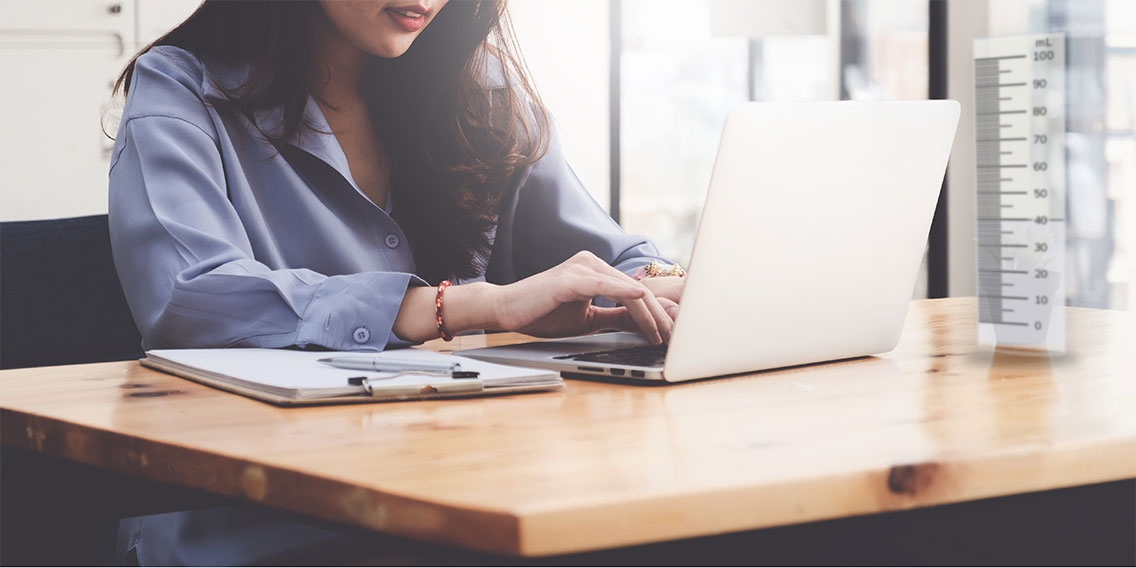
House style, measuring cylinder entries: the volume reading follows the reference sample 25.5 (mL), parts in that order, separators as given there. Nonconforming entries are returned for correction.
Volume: 40 (mL)
